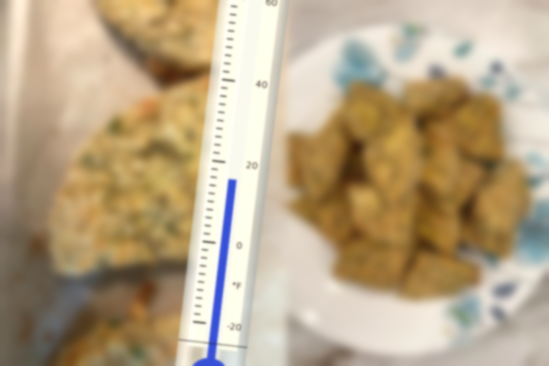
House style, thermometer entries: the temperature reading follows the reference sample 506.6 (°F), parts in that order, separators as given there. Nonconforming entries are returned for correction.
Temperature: 16 (°F)
